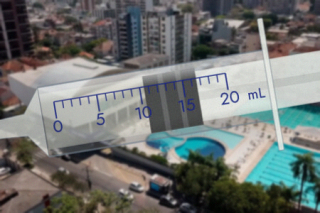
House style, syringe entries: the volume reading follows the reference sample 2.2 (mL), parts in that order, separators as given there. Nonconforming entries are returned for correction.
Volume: 10.5 (mL)
